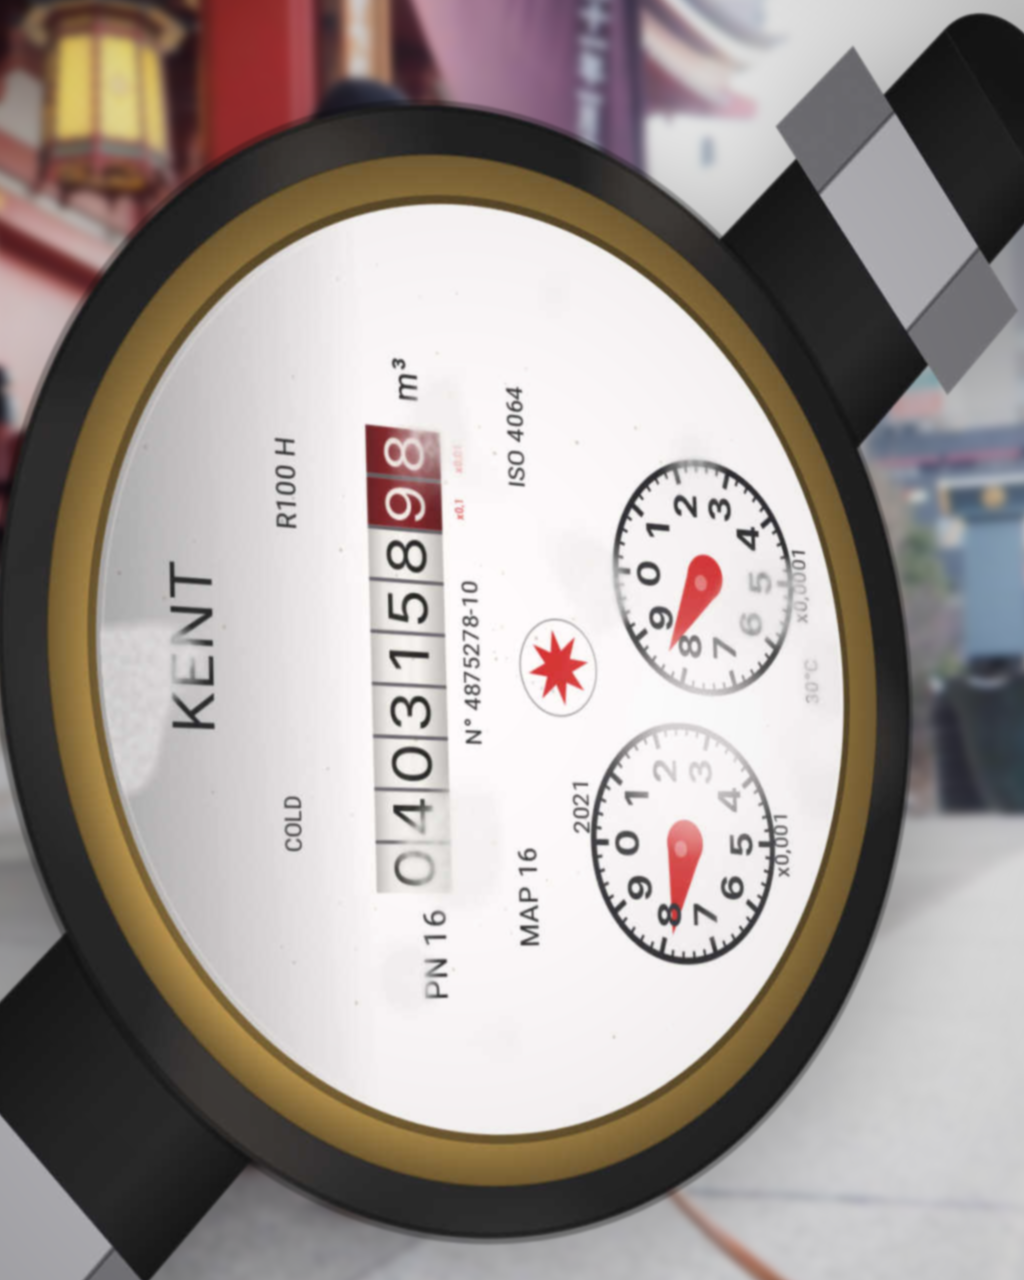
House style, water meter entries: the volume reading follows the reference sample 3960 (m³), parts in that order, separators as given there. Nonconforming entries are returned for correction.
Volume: 403158.9878 (m³)
